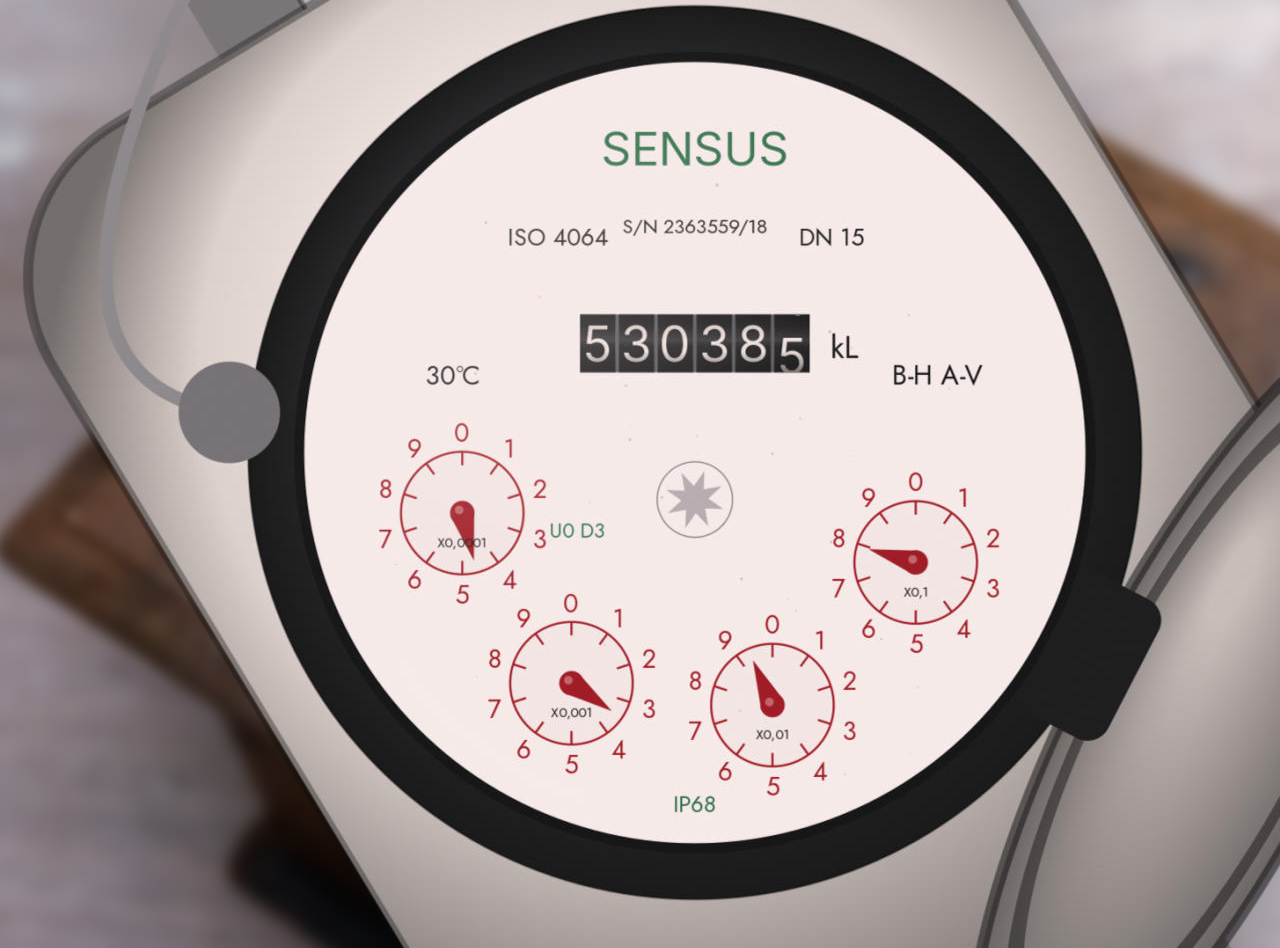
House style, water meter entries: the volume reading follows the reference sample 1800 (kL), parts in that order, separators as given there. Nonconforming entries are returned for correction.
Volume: 530384.7934 (kL)
